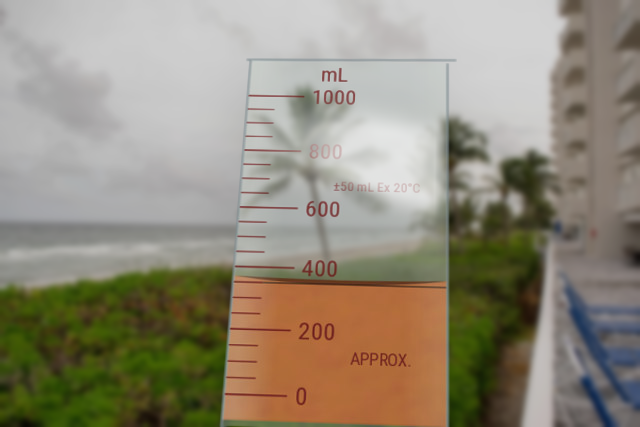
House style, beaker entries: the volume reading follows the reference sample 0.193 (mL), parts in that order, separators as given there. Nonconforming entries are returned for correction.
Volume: 350 (mL)
